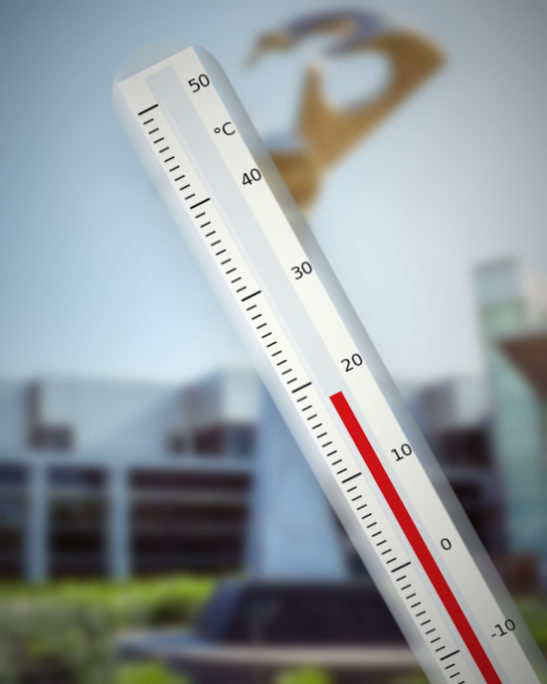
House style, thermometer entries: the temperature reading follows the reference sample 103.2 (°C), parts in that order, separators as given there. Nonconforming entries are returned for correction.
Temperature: 18 (°C)
